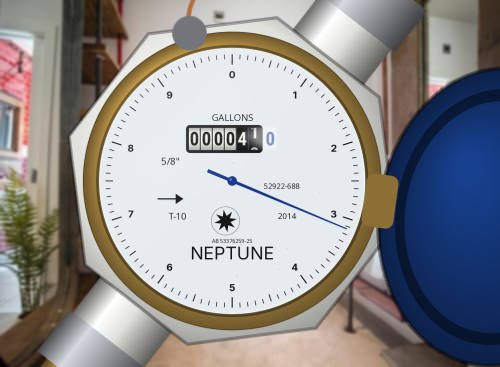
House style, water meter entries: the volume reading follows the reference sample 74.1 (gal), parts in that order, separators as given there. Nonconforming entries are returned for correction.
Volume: 413.1 (gal)
